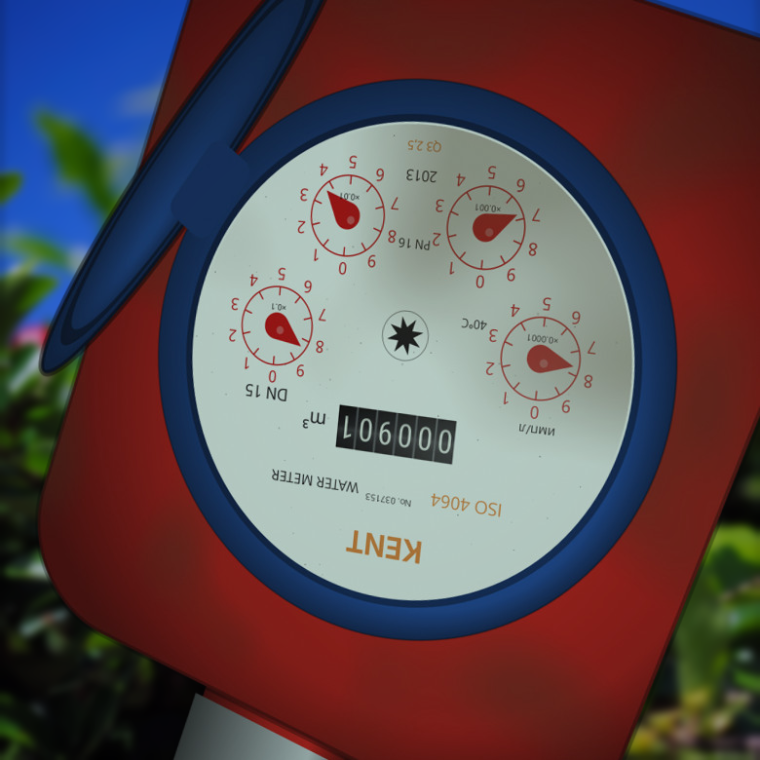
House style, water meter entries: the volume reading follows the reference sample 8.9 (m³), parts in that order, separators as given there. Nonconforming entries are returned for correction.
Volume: 901.8367 (m³)
